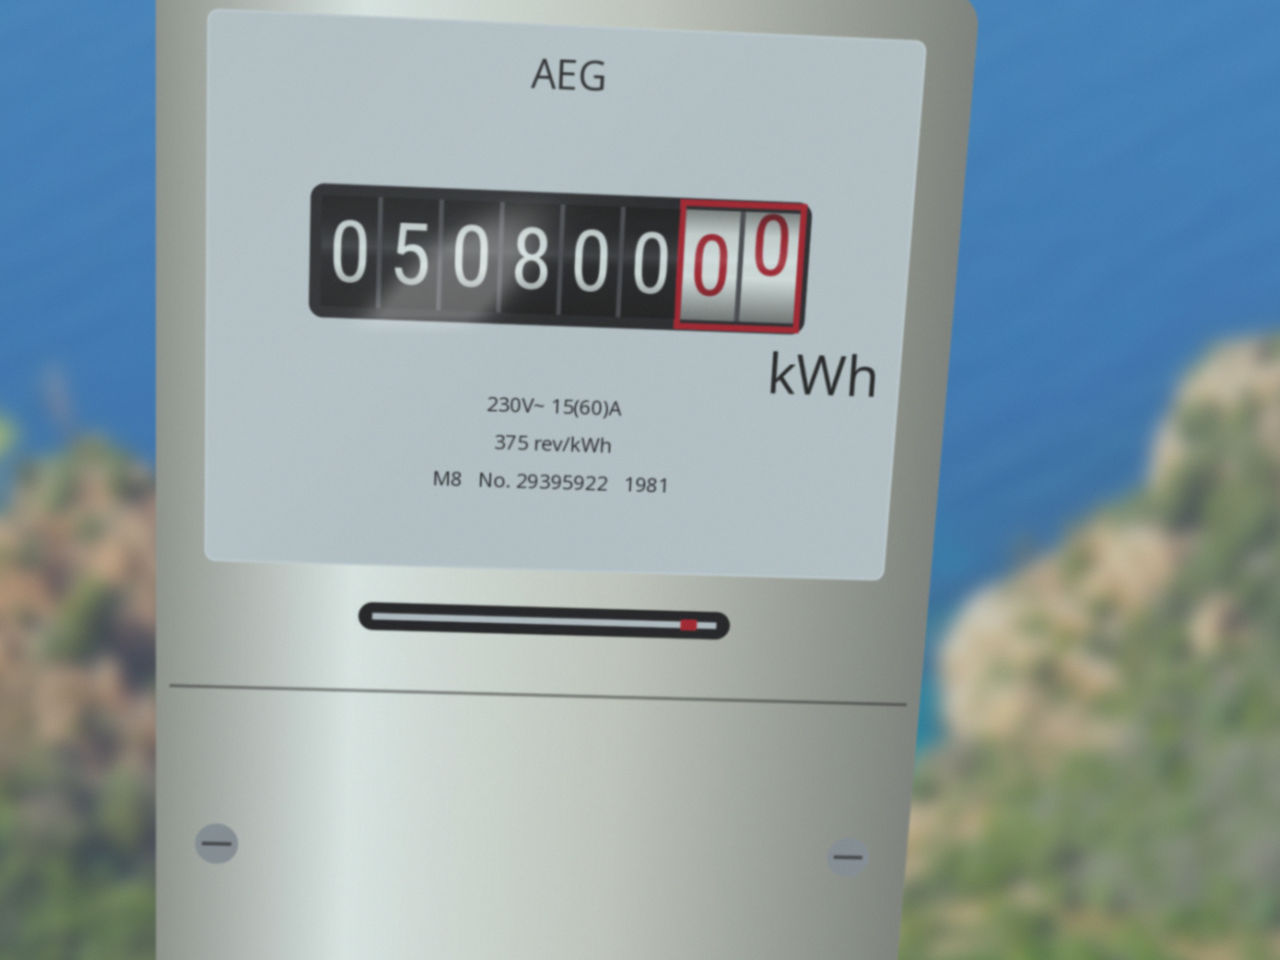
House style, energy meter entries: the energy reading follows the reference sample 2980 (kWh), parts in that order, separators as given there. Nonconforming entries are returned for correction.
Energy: 50800.00 (kWh)
